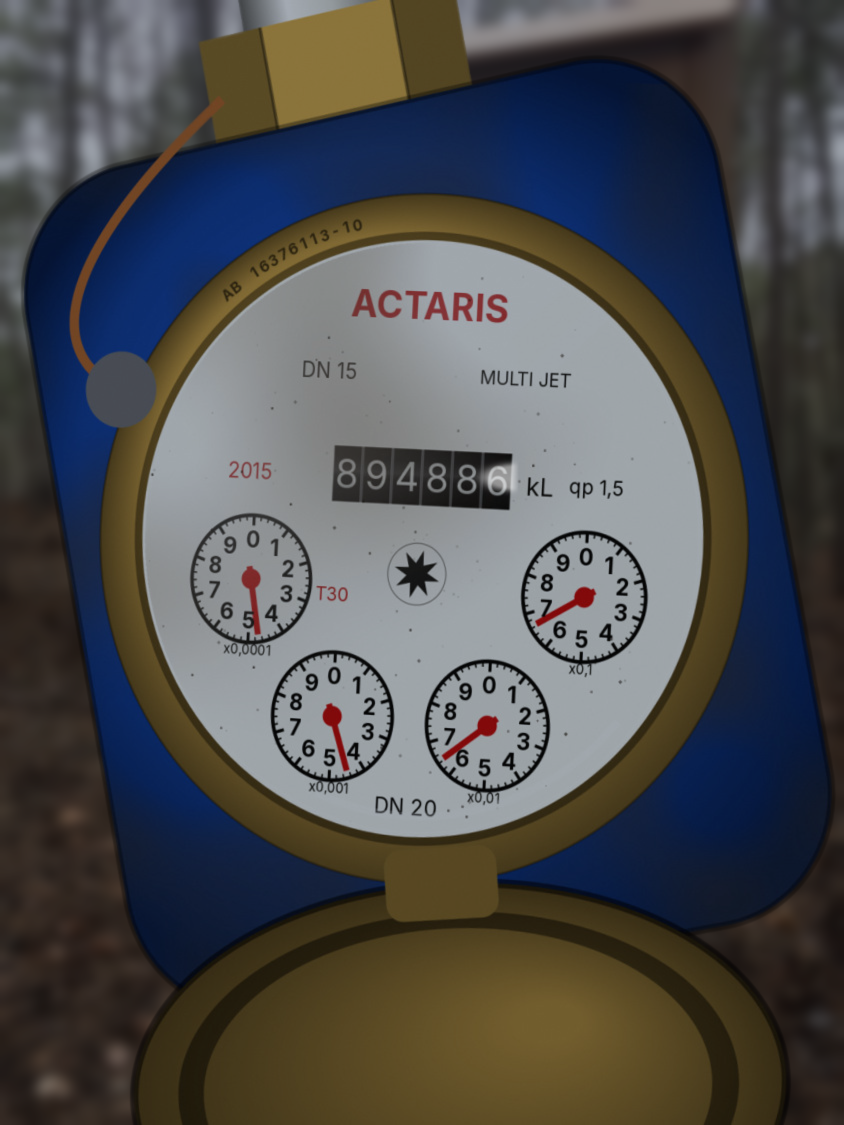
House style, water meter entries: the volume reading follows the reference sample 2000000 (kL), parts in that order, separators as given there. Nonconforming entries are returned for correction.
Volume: 894886.6644 (kL)
